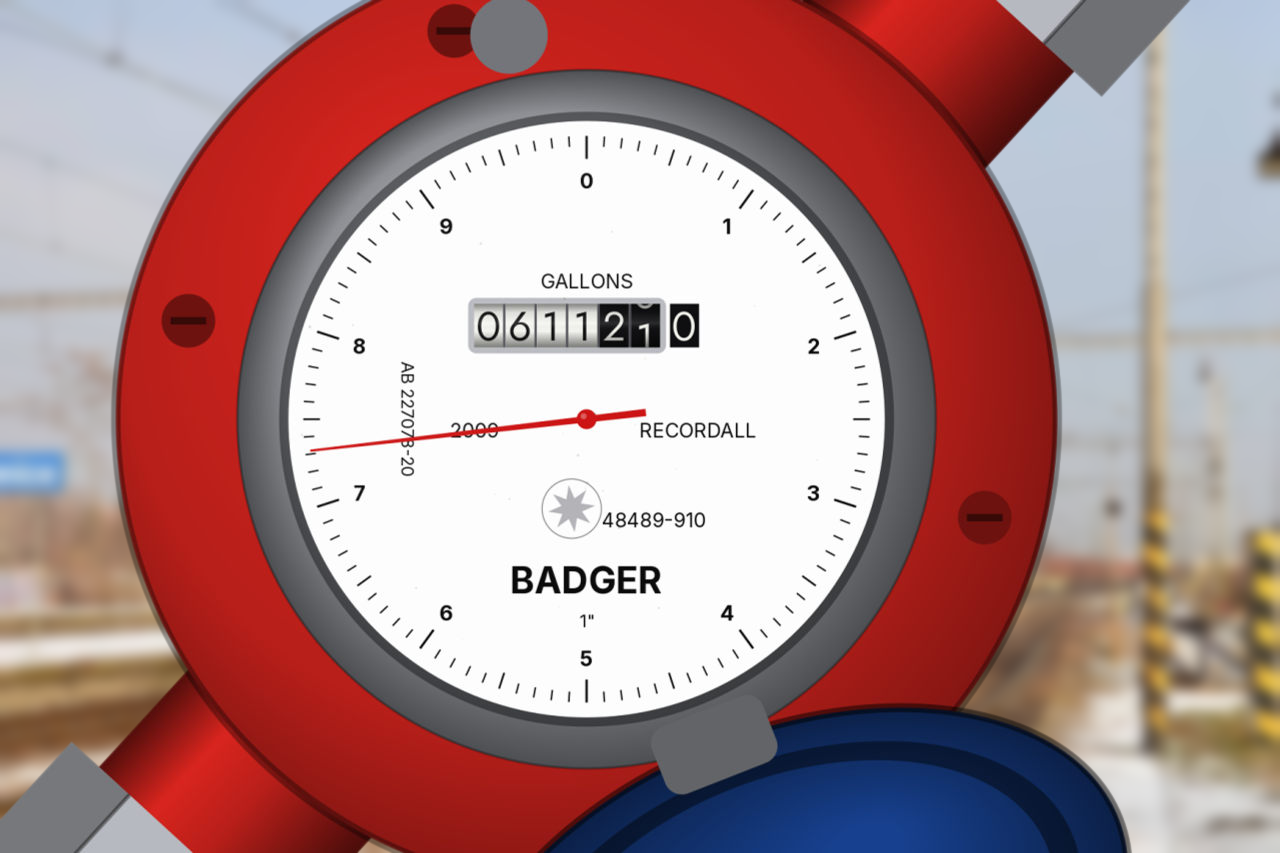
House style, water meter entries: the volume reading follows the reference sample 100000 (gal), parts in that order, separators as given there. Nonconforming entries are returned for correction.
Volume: 611207.3 (gal)
